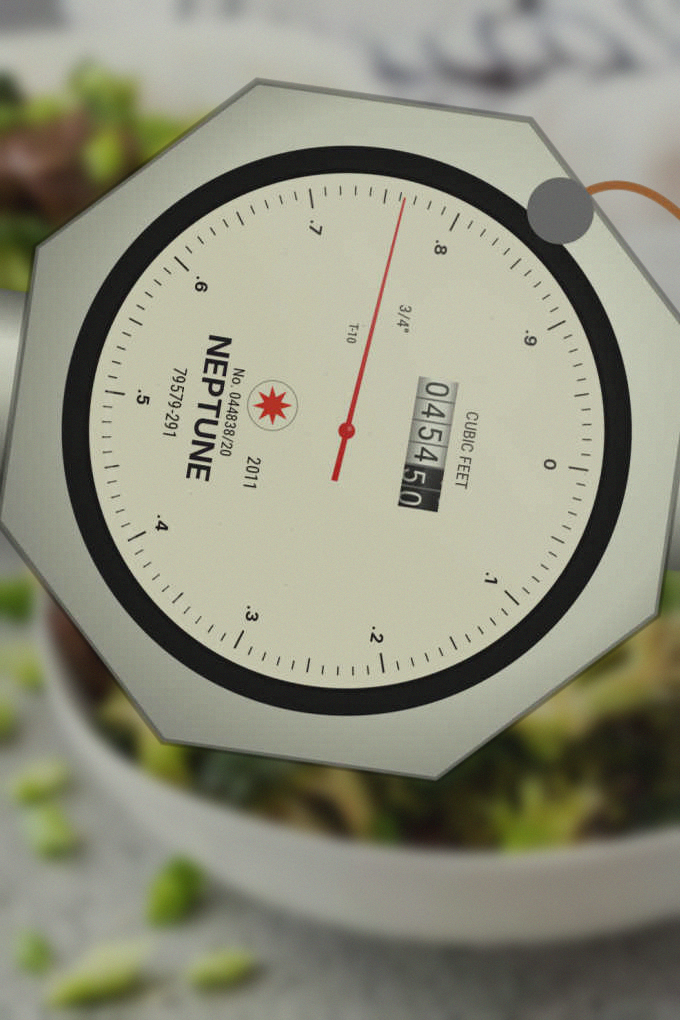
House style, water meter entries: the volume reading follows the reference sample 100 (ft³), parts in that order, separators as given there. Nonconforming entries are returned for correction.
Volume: 45449.76 (ft³)
